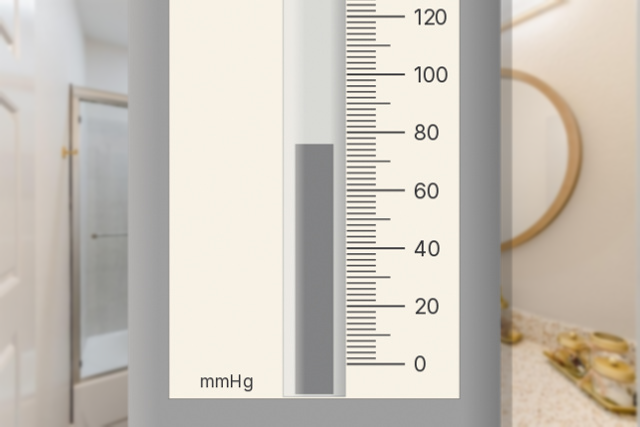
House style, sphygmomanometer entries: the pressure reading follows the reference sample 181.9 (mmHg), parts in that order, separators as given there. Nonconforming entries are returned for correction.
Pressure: 76 (mmHg)
